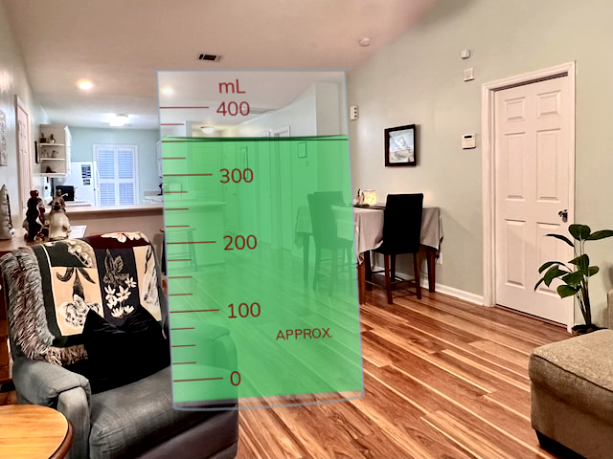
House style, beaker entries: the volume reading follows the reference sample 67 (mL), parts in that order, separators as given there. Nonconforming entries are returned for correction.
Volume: 350 (mL)
